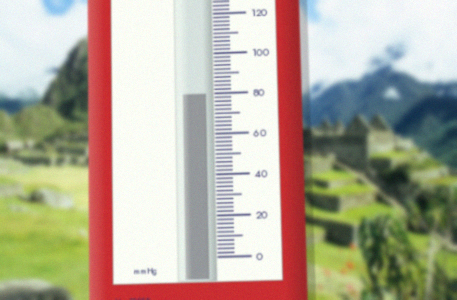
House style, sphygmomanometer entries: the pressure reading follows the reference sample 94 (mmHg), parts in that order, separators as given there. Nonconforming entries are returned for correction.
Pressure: 80 (mmHg)
